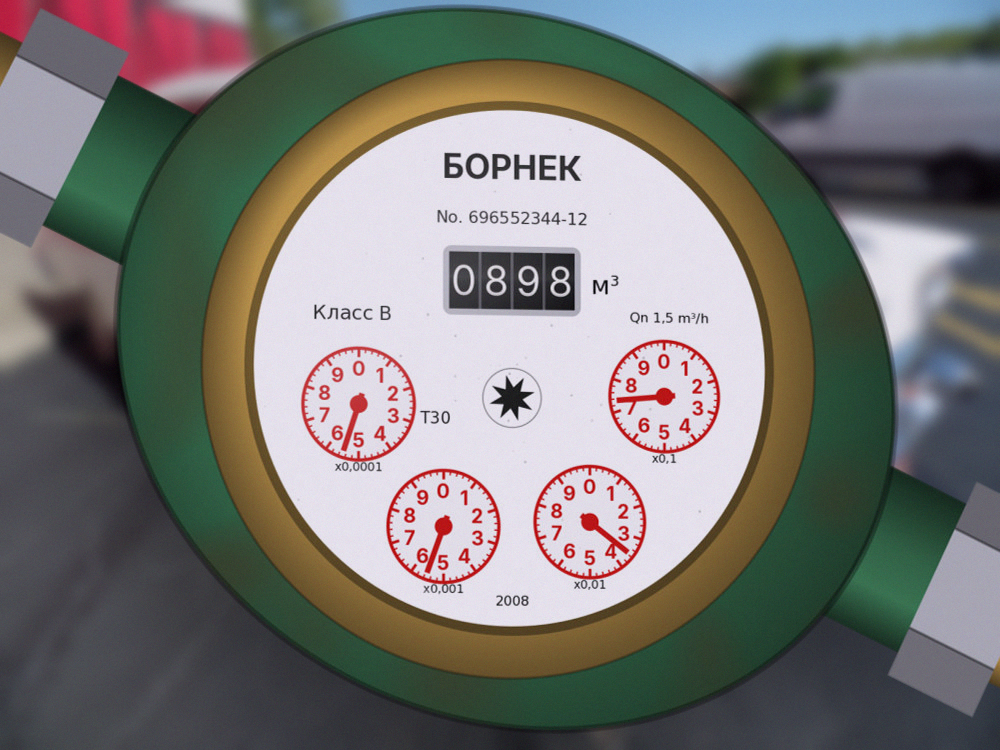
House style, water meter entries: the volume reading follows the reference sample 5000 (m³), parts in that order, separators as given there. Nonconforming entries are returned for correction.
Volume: 898.7355 (m³)
